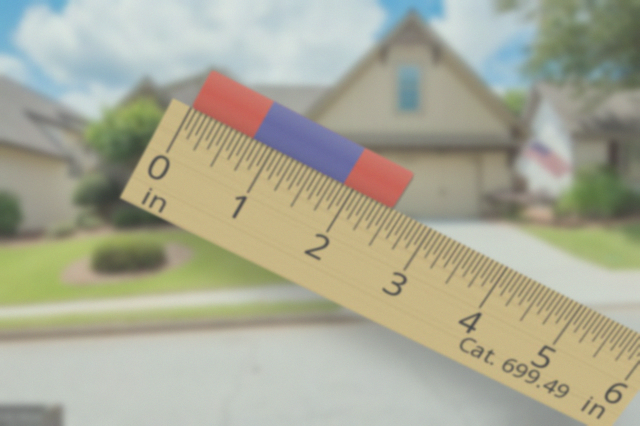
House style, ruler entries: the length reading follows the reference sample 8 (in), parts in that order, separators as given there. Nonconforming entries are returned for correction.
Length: 2.5 (in)
